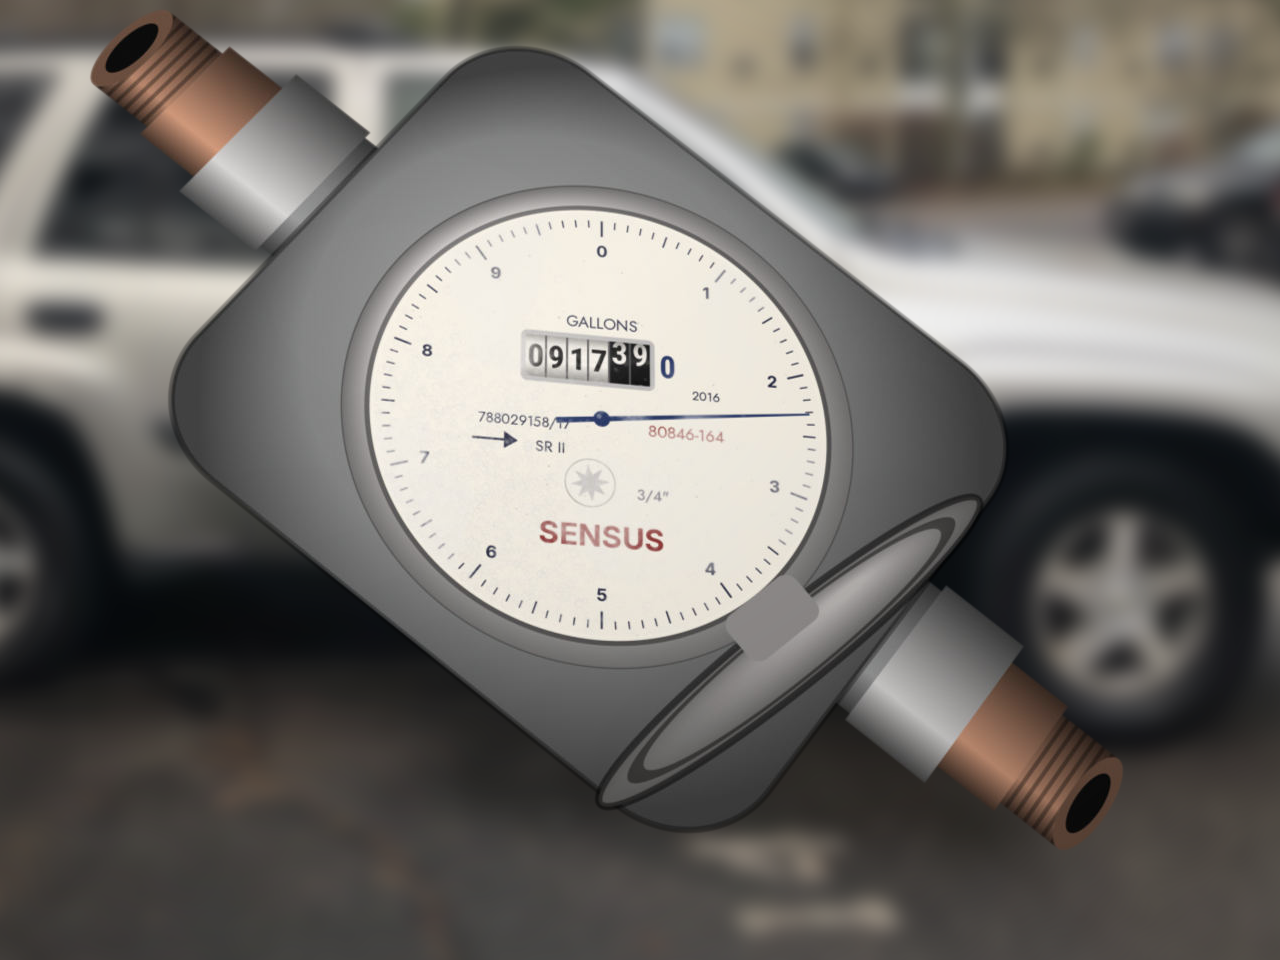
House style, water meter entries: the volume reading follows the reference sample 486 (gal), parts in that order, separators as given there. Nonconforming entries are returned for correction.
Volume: 917392.3 (gal)
